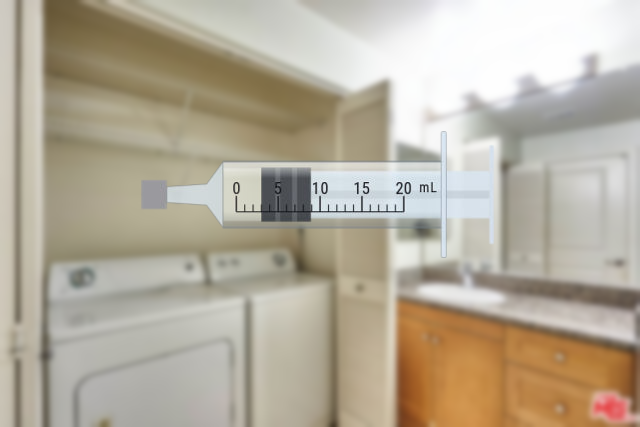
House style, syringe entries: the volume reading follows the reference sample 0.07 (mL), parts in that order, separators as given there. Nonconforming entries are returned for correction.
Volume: 3 (mL)
